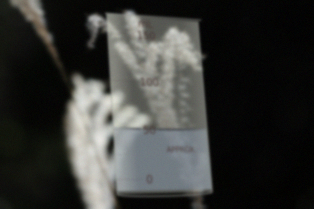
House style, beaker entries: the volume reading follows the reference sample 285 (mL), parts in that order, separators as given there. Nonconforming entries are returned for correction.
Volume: 50 (mL)
